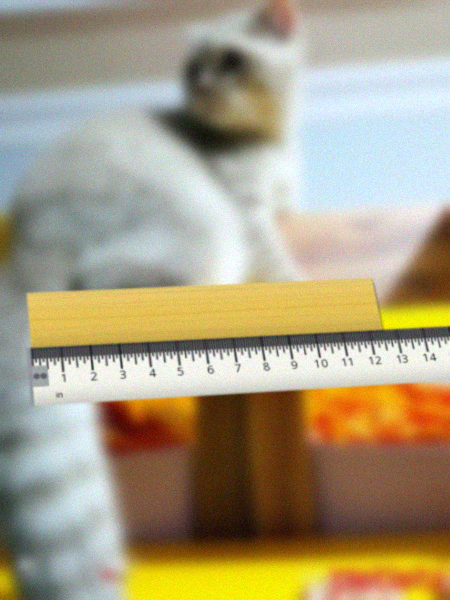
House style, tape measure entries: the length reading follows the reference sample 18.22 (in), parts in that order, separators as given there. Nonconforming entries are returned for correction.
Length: 12.5 (in)
